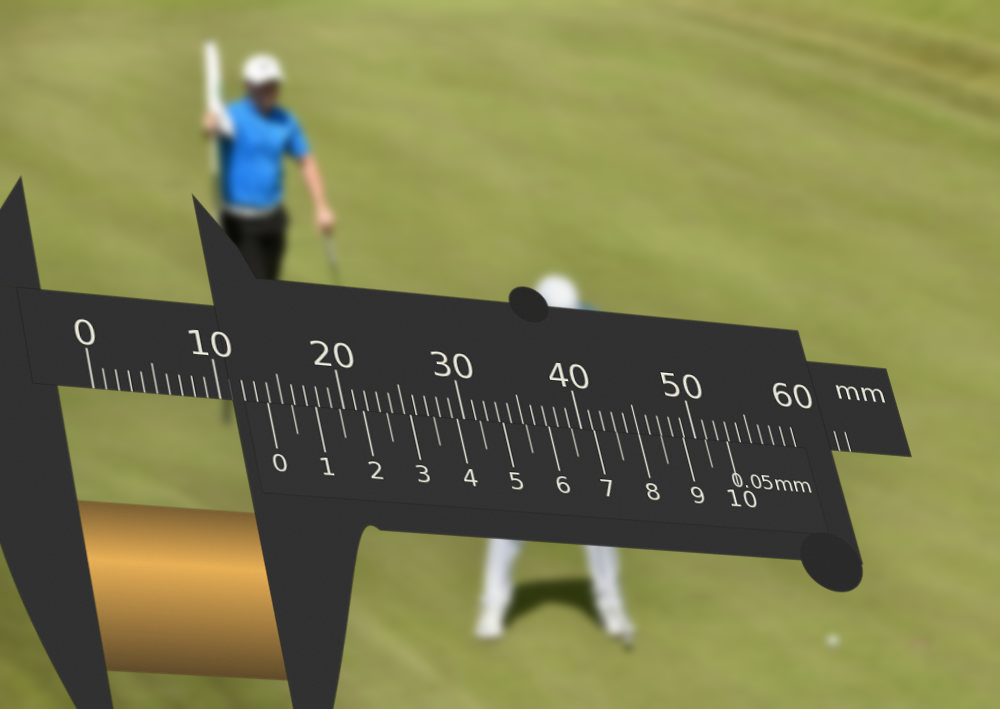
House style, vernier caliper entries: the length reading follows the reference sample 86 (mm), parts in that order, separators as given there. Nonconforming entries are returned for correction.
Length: 13.8 (mm)
